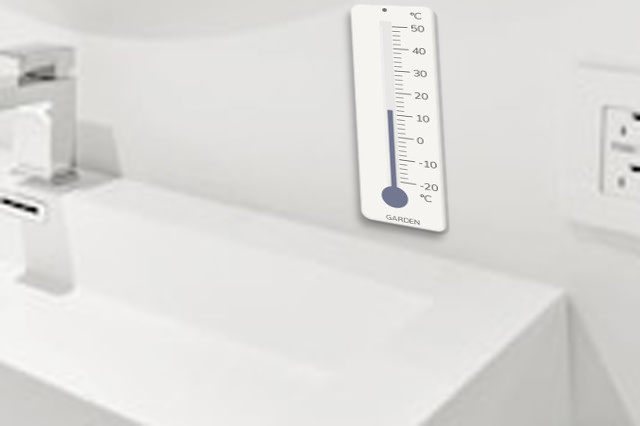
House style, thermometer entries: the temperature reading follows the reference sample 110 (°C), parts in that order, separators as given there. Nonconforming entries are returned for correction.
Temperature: 12 (°C)
